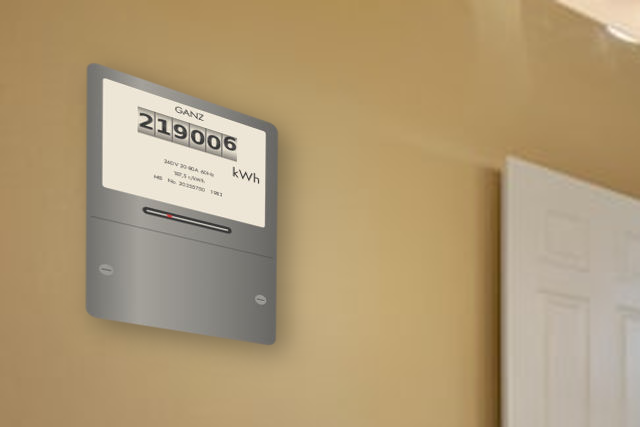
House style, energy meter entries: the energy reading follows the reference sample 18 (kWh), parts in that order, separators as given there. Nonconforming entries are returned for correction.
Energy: 219006 (kWh)
